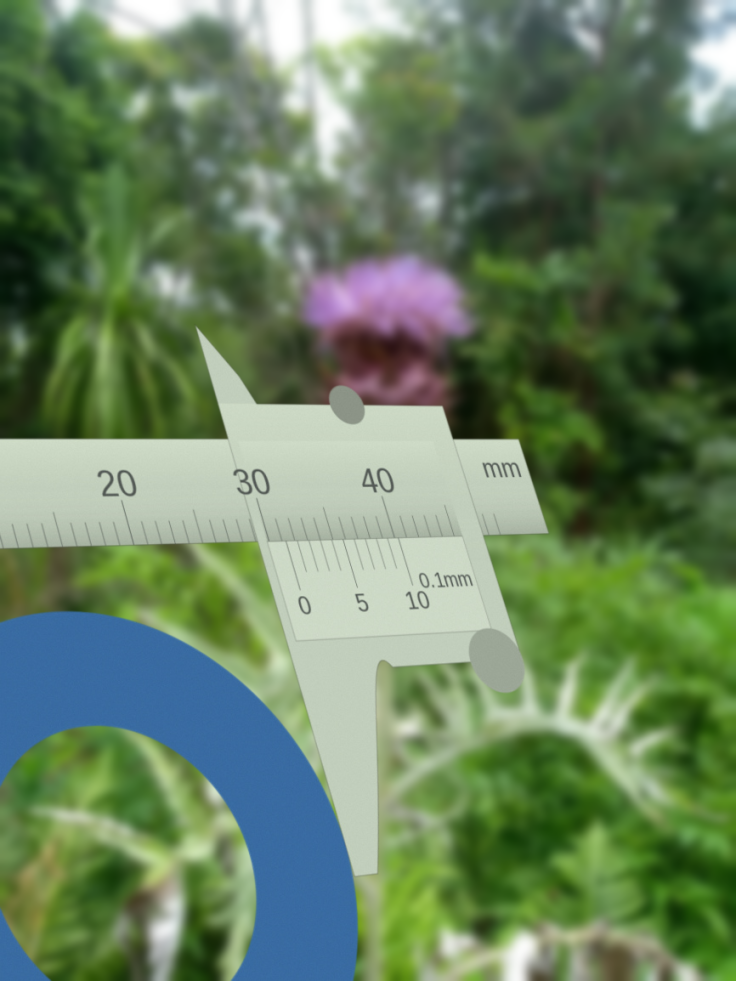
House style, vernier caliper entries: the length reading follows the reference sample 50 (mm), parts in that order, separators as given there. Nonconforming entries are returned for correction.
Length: 31.3 (mm)
